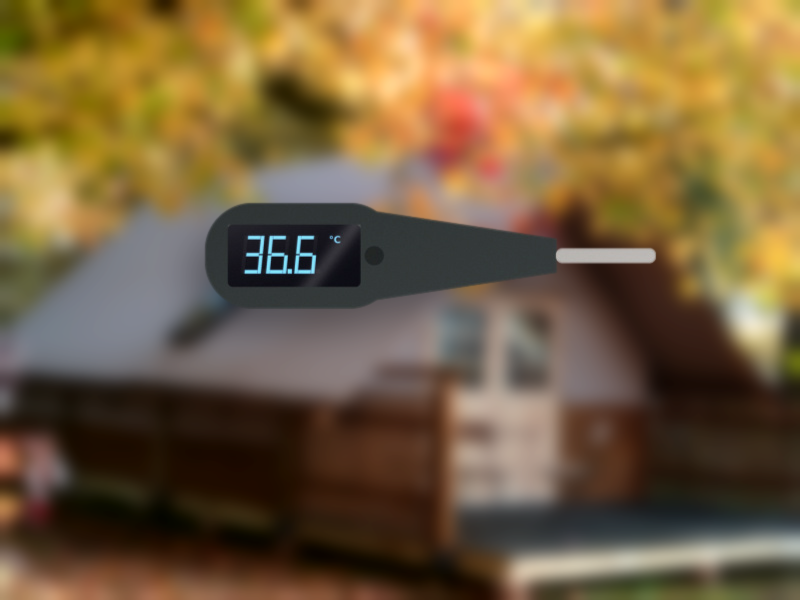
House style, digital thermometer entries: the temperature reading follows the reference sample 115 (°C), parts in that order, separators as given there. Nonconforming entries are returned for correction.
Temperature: 36.6 (°C)
